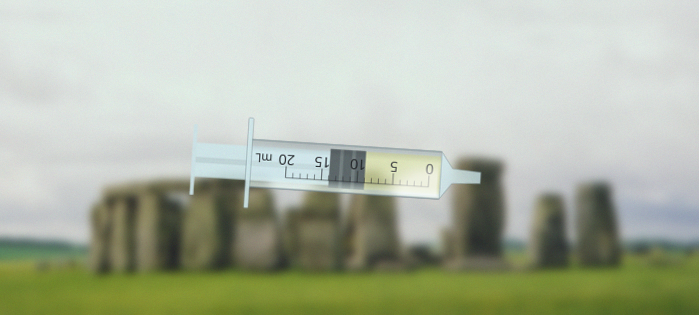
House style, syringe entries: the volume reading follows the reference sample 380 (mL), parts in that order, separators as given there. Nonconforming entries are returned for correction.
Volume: 9 (mL)
